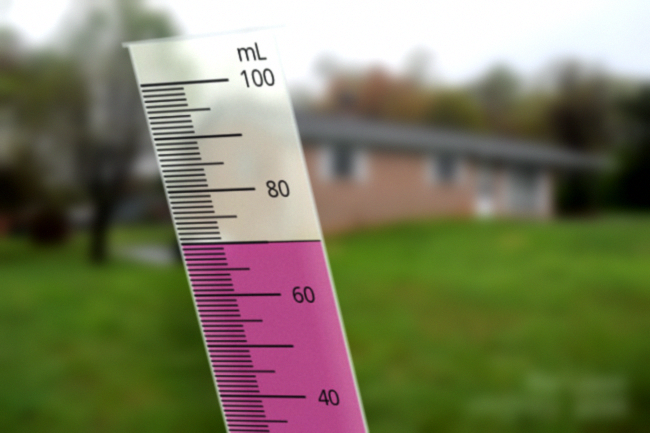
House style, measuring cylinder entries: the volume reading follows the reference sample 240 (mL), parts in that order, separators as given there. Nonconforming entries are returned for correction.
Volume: 70 (mL)
